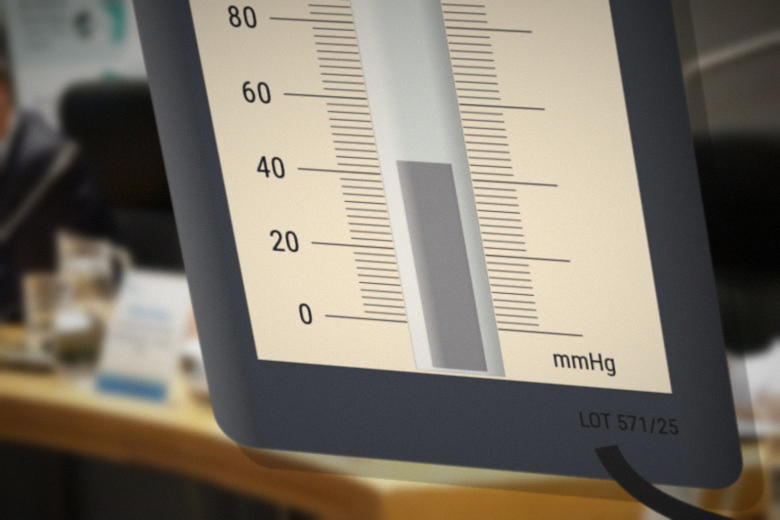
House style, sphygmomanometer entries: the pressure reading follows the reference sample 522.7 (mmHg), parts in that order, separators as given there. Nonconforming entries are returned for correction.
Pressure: 44 (mmHg)
